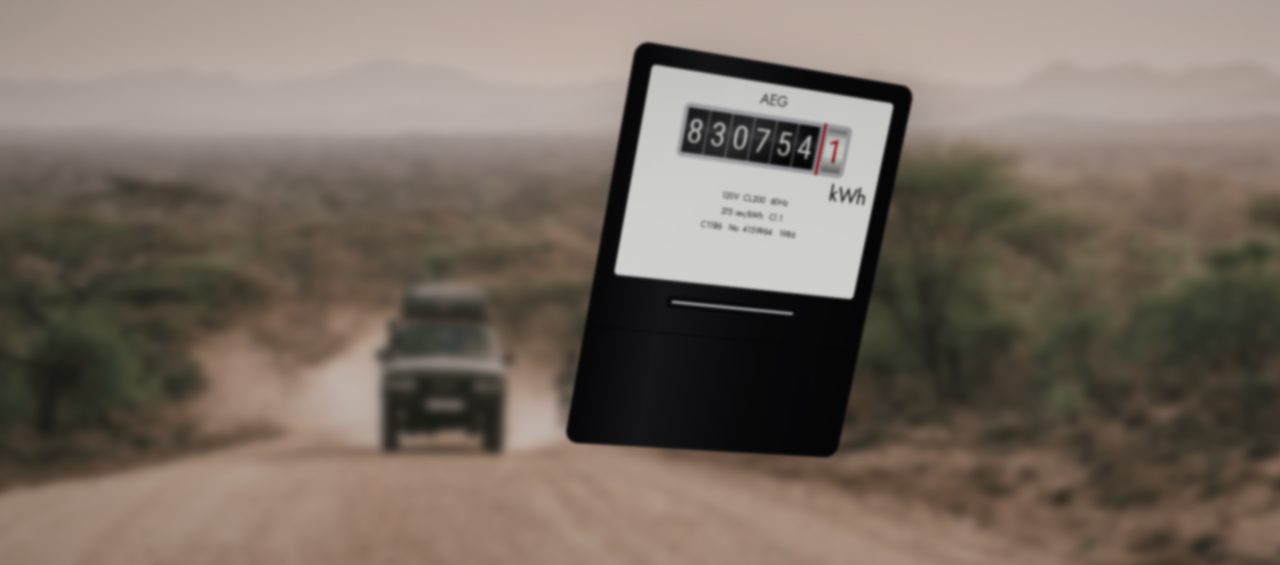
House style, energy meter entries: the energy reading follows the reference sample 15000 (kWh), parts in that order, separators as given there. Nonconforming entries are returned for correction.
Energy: 830754.1 (kWh)
